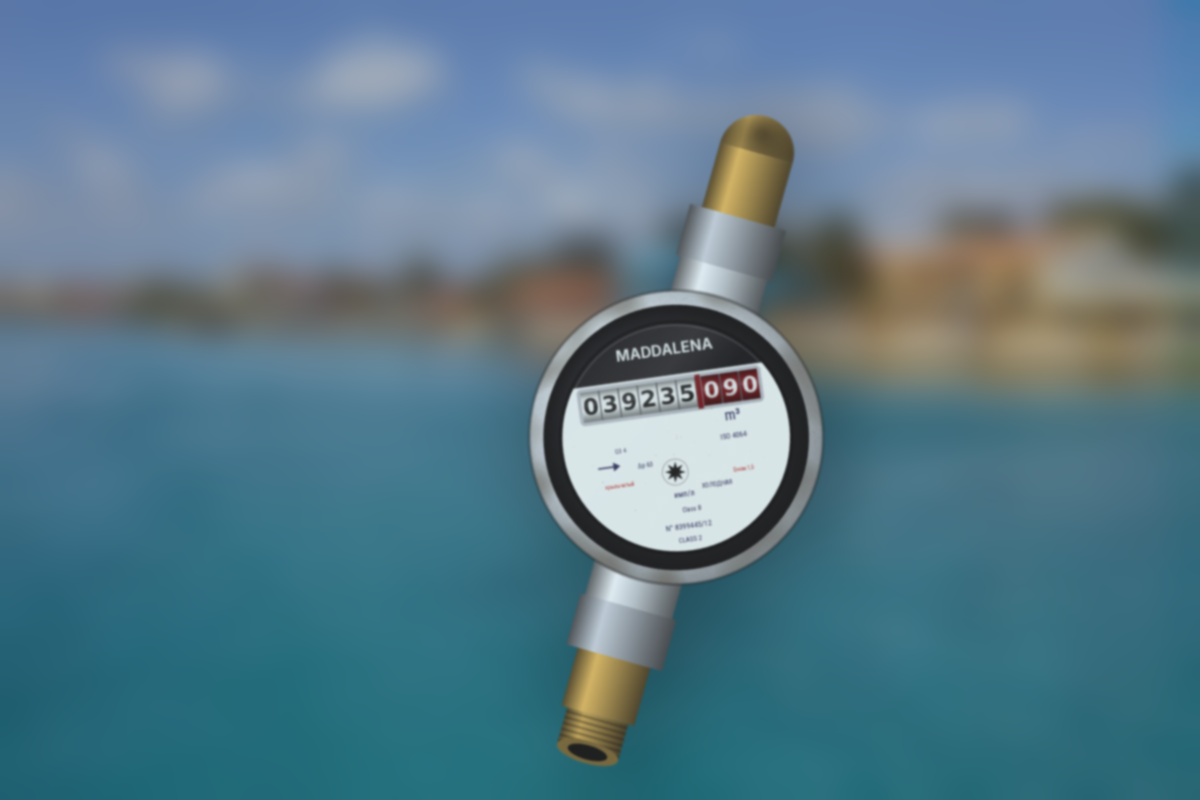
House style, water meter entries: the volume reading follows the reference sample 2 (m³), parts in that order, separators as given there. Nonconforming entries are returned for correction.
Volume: 39235.090 (m³)
